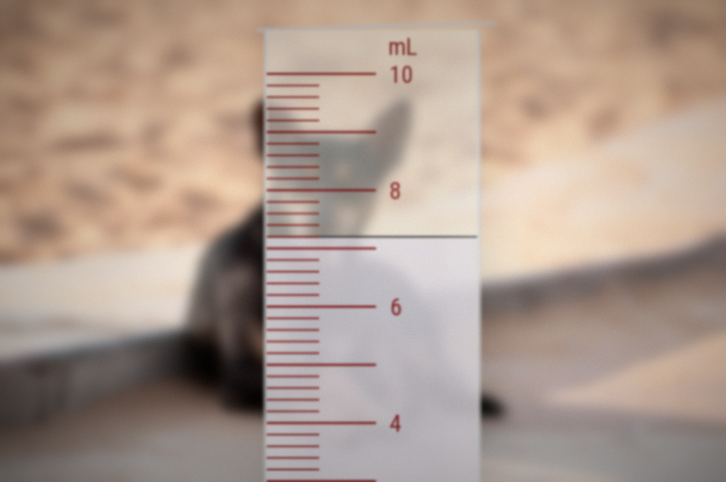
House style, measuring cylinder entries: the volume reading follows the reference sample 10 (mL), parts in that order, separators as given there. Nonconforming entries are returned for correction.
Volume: 7.2 (mL)
